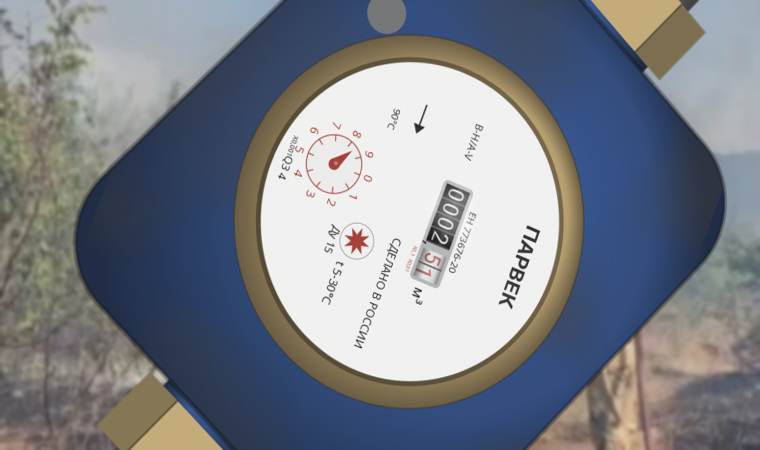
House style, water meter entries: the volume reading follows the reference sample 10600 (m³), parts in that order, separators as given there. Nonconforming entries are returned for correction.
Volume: 2.508 (m³)
